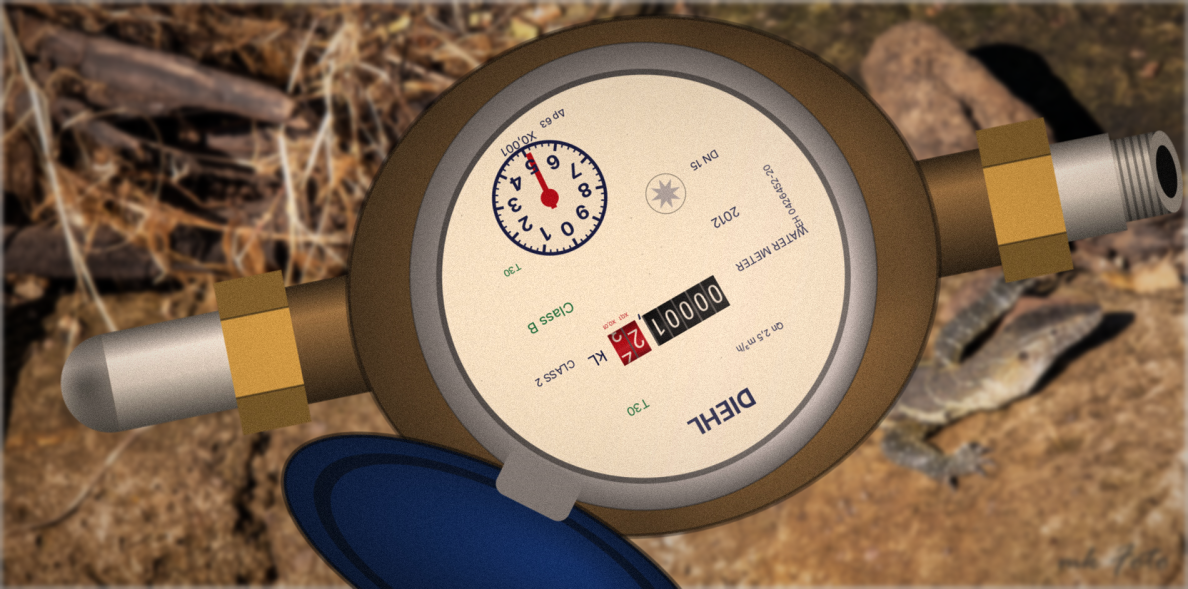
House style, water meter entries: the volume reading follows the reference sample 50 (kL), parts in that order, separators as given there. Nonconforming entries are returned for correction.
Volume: 1.225 (kL)
